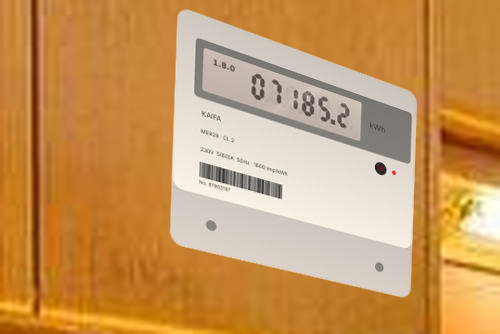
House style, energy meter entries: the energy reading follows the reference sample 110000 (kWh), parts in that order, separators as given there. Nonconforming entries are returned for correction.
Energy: 7185.2 (kWh)
